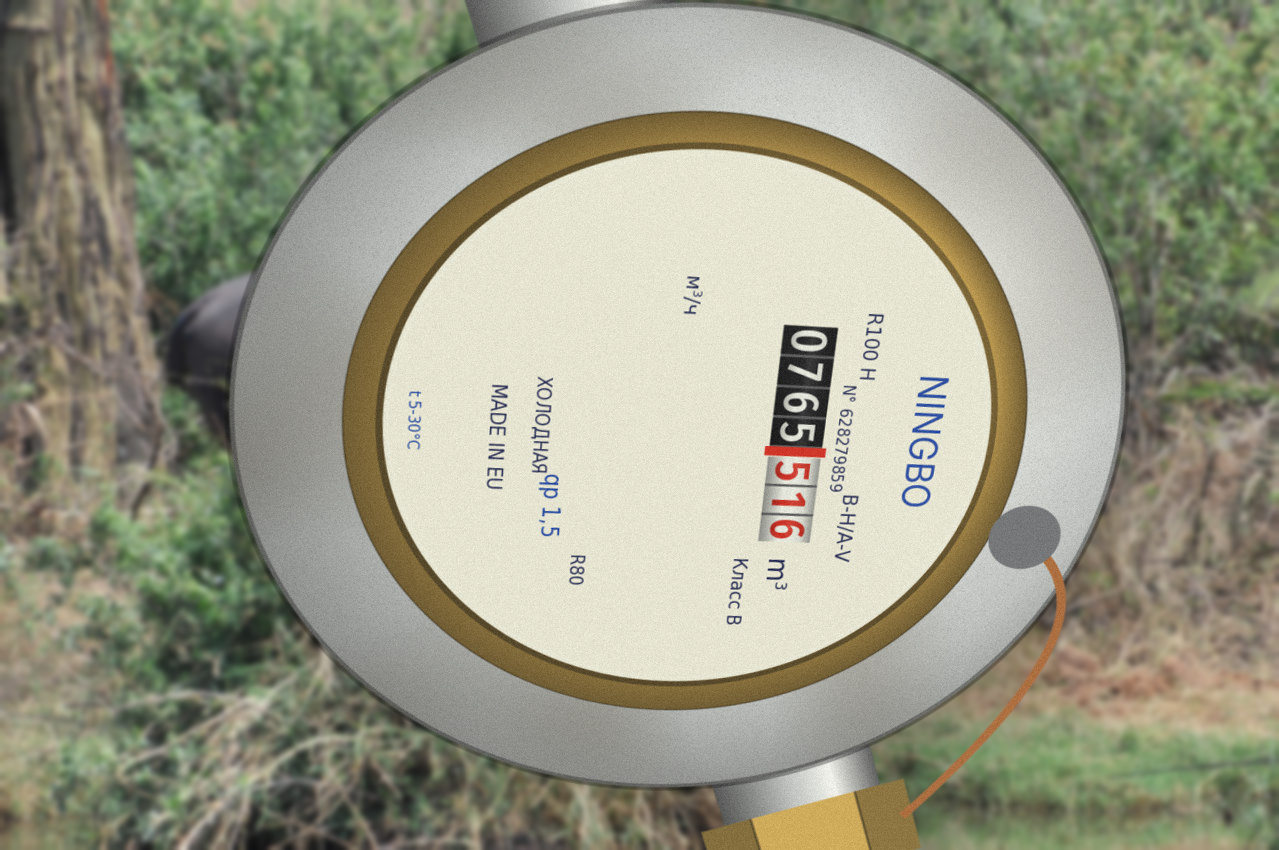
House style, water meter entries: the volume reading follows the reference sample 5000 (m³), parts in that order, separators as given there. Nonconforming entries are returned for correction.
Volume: 765.516 (m³)
